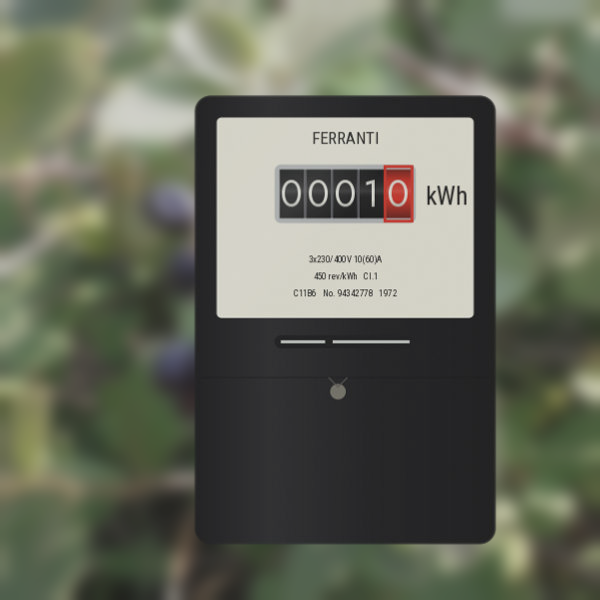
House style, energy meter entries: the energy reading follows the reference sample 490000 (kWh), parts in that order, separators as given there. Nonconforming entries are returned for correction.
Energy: 1.0 (kWh)
